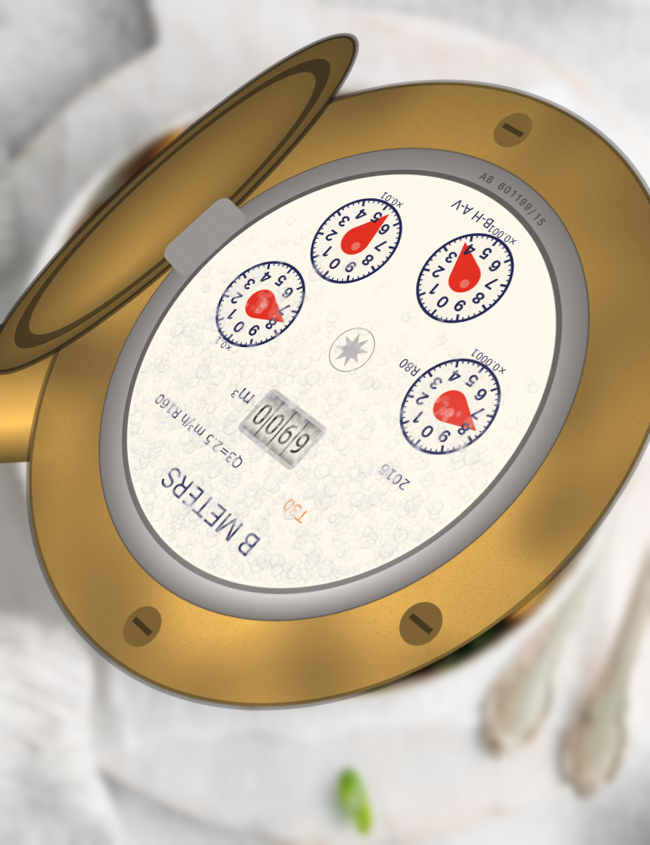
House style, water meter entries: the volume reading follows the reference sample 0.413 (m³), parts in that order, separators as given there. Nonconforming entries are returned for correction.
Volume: 6900.7537 (m³)
